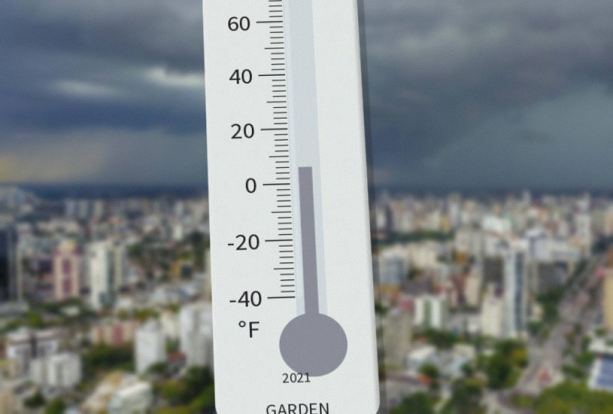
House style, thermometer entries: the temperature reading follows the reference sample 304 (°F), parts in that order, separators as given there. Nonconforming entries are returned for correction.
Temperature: 6 (°F)
